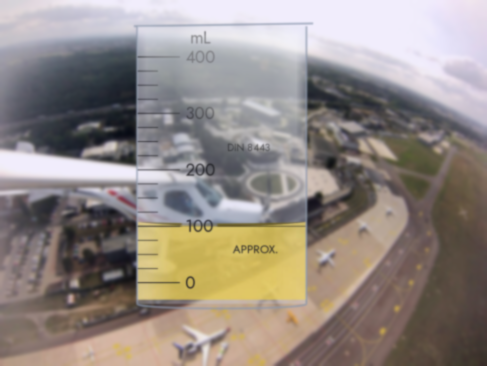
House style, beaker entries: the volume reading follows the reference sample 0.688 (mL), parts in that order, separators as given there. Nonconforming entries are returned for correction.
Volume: 100 (mL)
